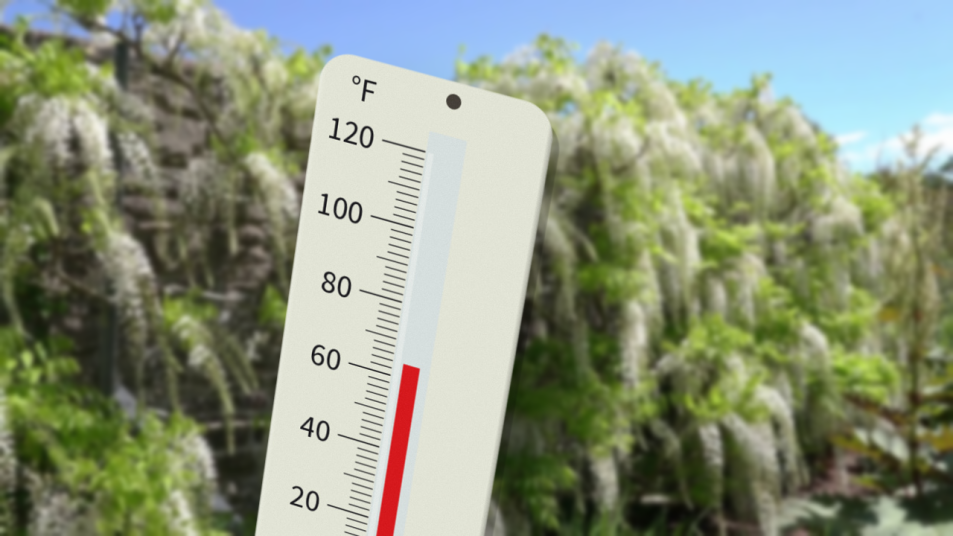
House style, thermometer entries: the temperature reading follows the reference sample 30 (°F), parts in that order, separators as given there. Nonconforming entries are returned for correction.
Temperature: 64 (°F)
